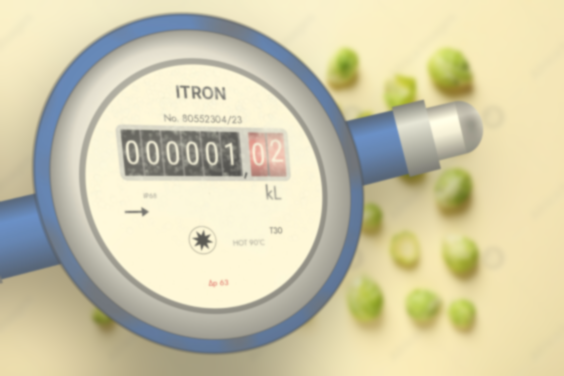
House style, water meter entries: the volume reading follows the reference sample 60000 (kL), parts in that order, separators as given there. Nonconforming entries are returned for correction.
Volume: 1.02 (kL)
